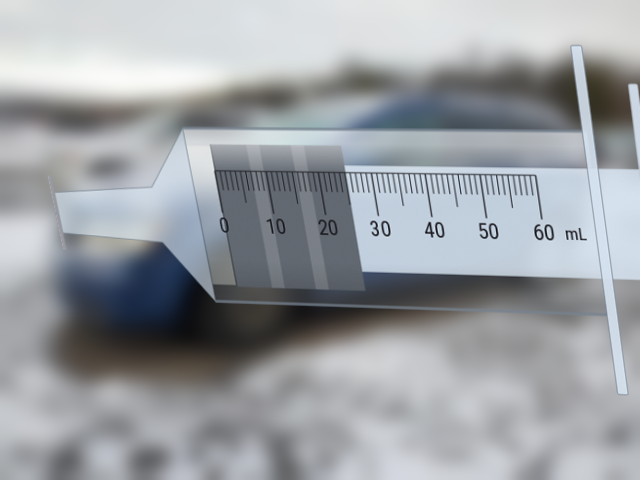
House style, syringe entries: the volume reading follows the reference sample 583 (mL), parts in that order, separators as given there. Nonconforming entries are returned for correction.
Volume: 0 (mL)
